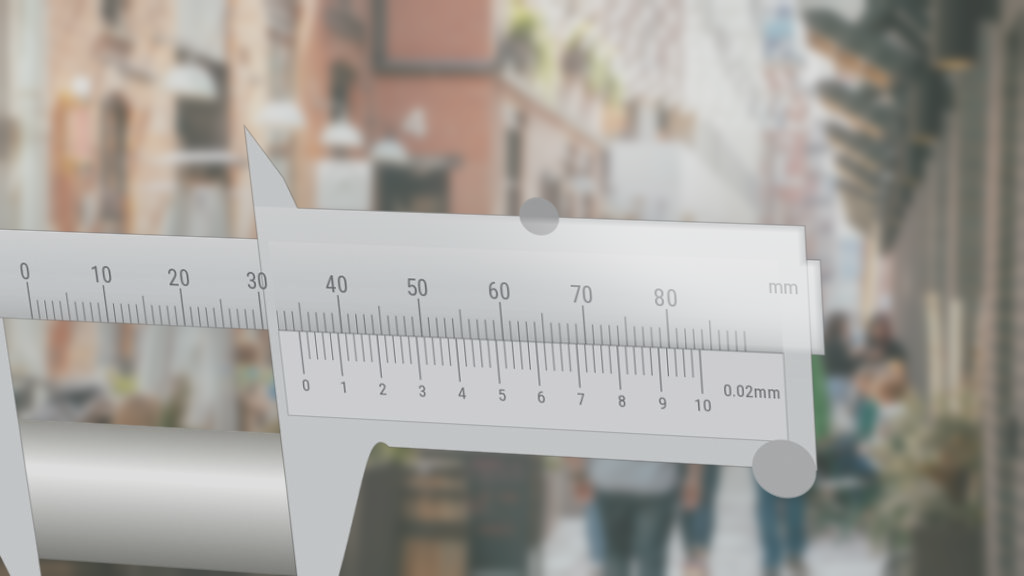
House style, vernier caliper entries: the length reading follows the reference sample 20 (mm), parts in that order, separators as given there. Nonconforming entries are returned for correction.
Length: 34.6 (mm)
